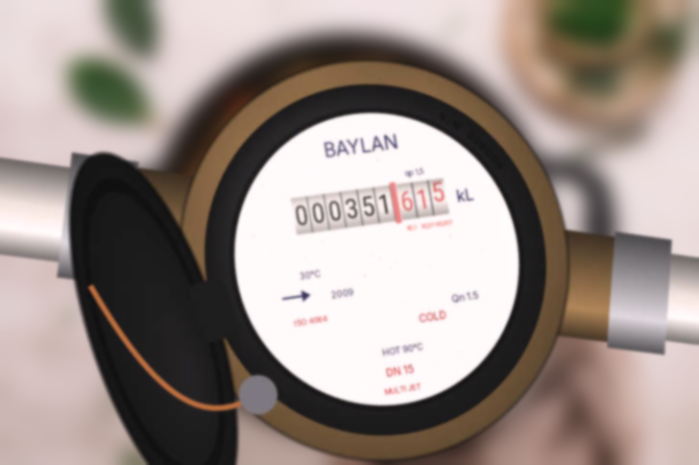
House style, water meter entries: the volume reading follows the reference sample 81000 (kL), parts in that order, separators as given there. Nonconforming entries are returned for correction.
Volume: 351.615 (kL)
